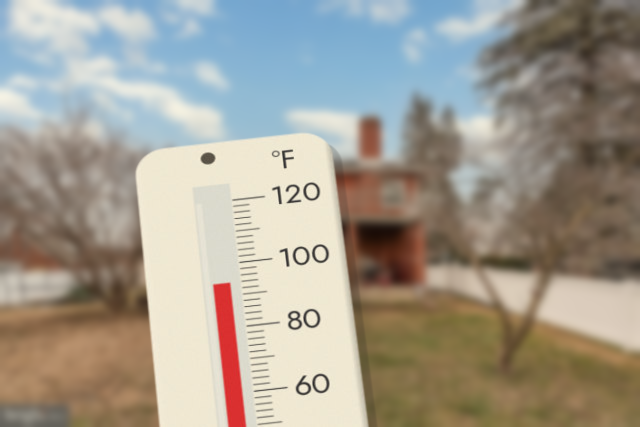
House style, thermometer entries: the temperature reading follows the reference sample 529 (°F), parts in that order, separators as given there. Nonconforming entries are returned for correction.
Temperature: 94 (°F)
